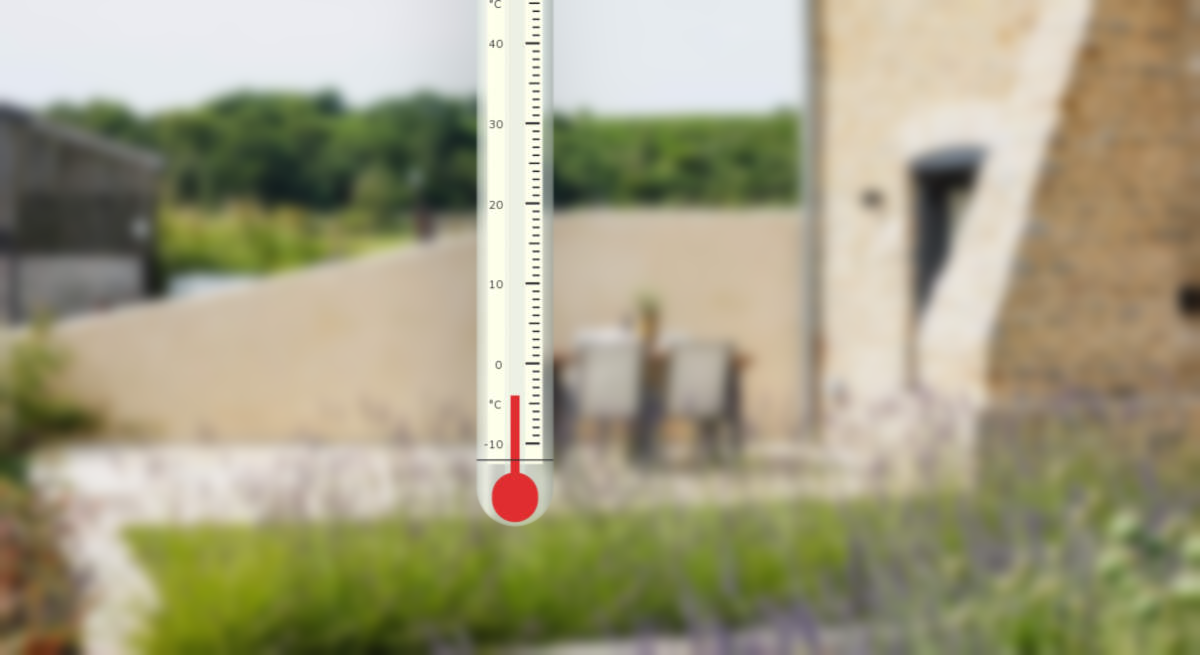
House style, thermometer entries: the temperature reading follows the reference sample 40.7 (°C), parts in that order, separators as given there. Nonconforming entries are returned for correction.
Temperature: -4 (°C)
